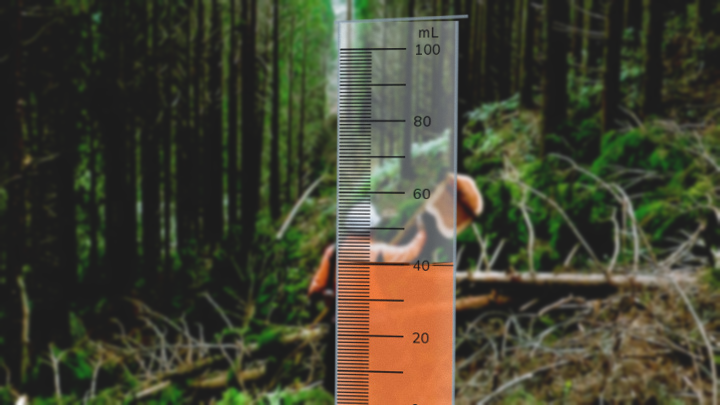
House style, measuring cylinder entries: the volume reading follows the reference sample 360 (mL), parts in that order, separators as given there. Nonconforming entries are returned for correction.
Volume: 40 (mL)
